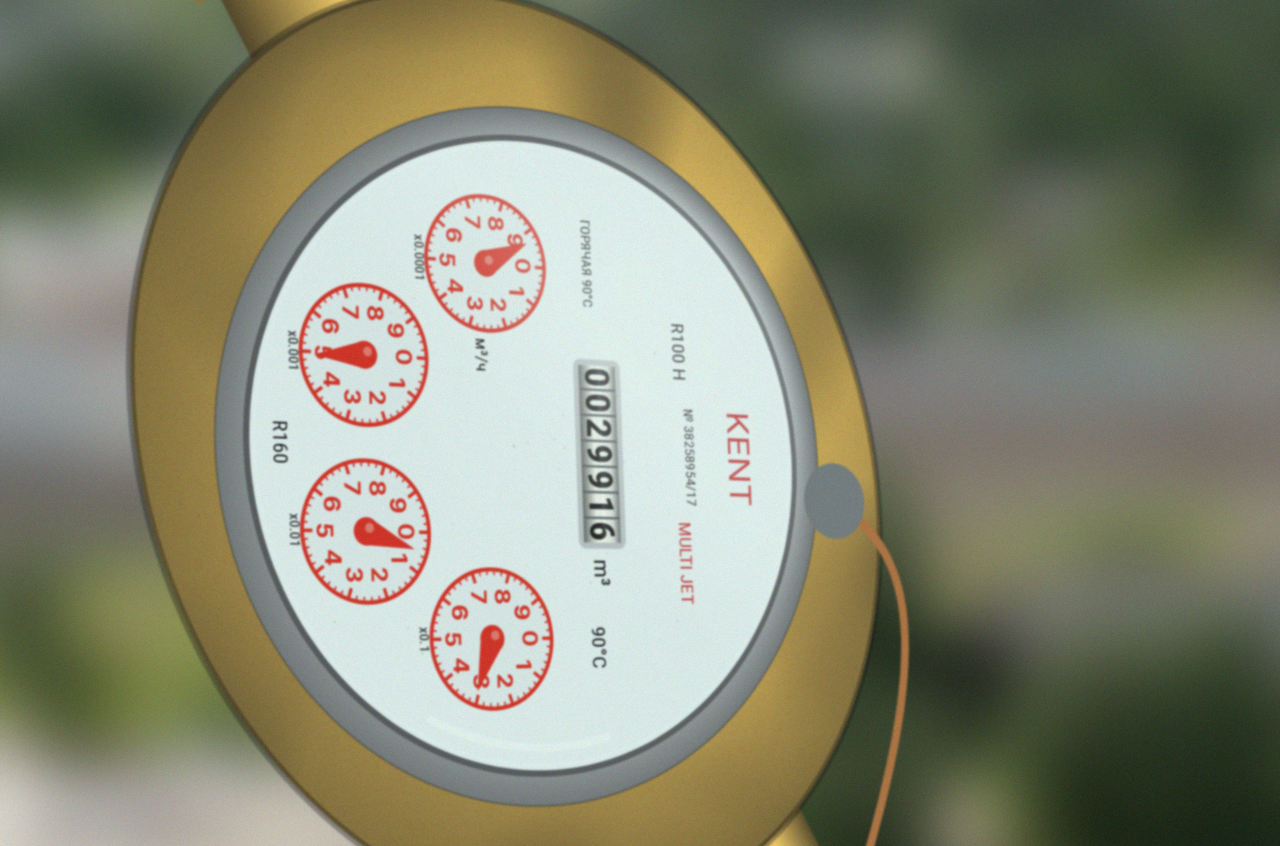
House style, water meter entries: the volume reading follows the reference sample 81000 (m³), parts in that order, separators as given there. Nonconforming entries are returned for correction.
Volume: 29916.3049 (m³)
